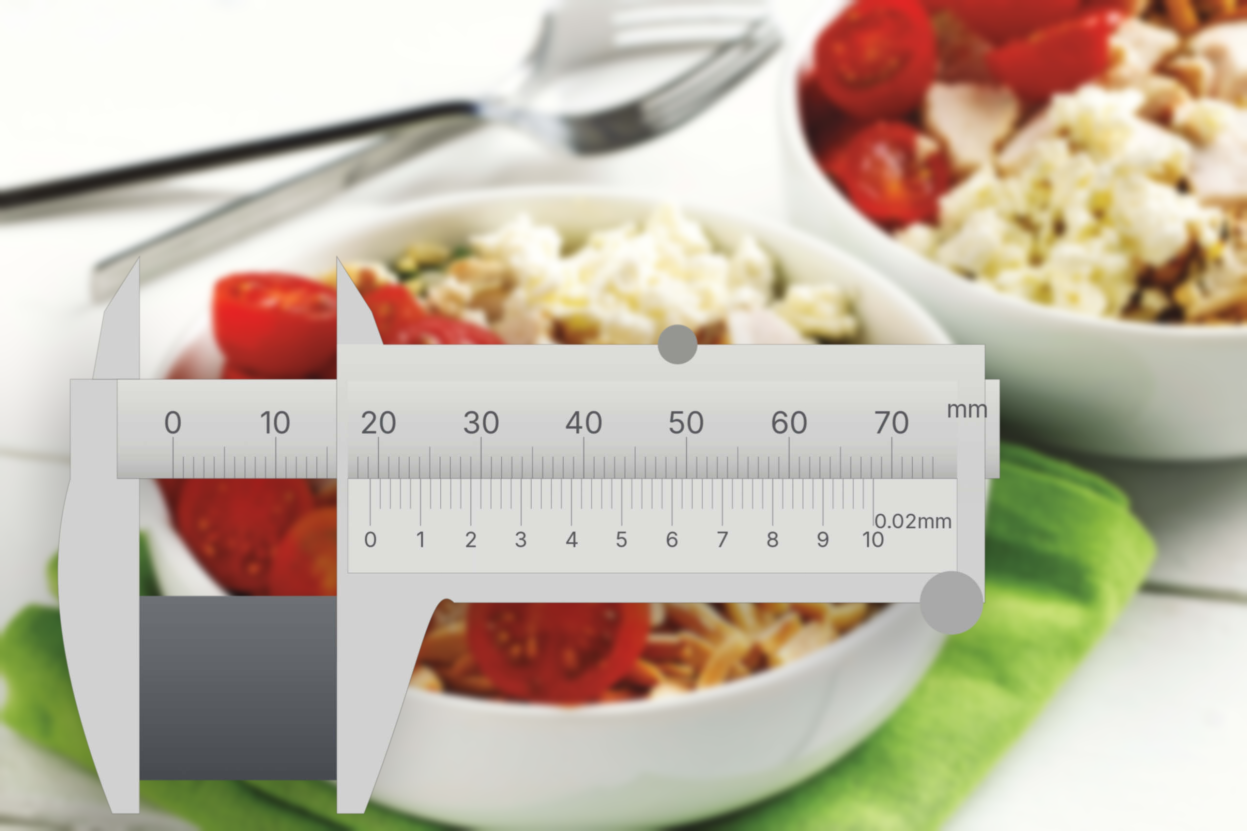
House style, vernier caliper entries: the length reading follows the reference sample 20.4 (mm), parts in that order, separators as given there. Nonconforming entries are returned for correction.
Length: 19.2 (mm)
